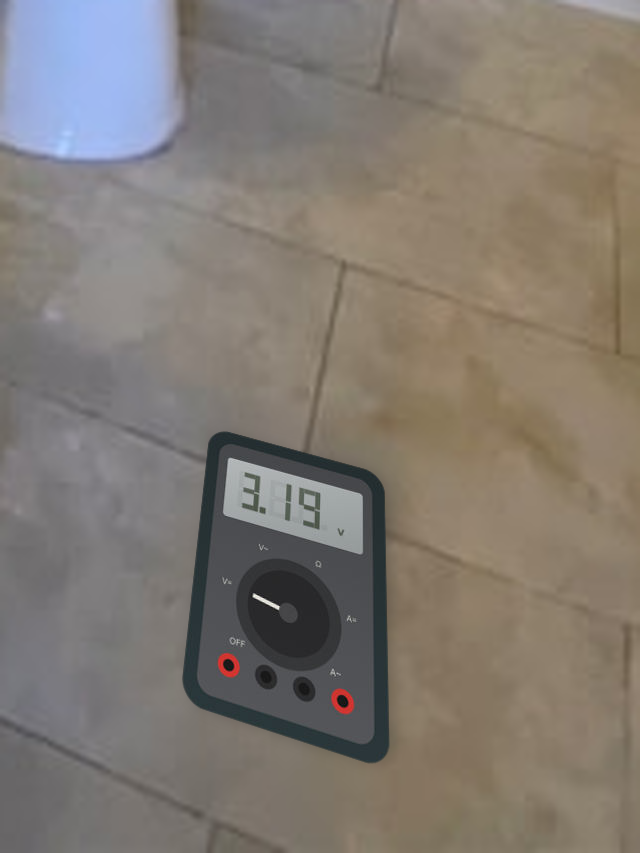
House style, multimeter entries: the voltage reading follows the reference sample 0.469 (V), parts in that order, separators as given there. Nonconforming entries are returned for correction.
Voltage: 3.19 (V)
